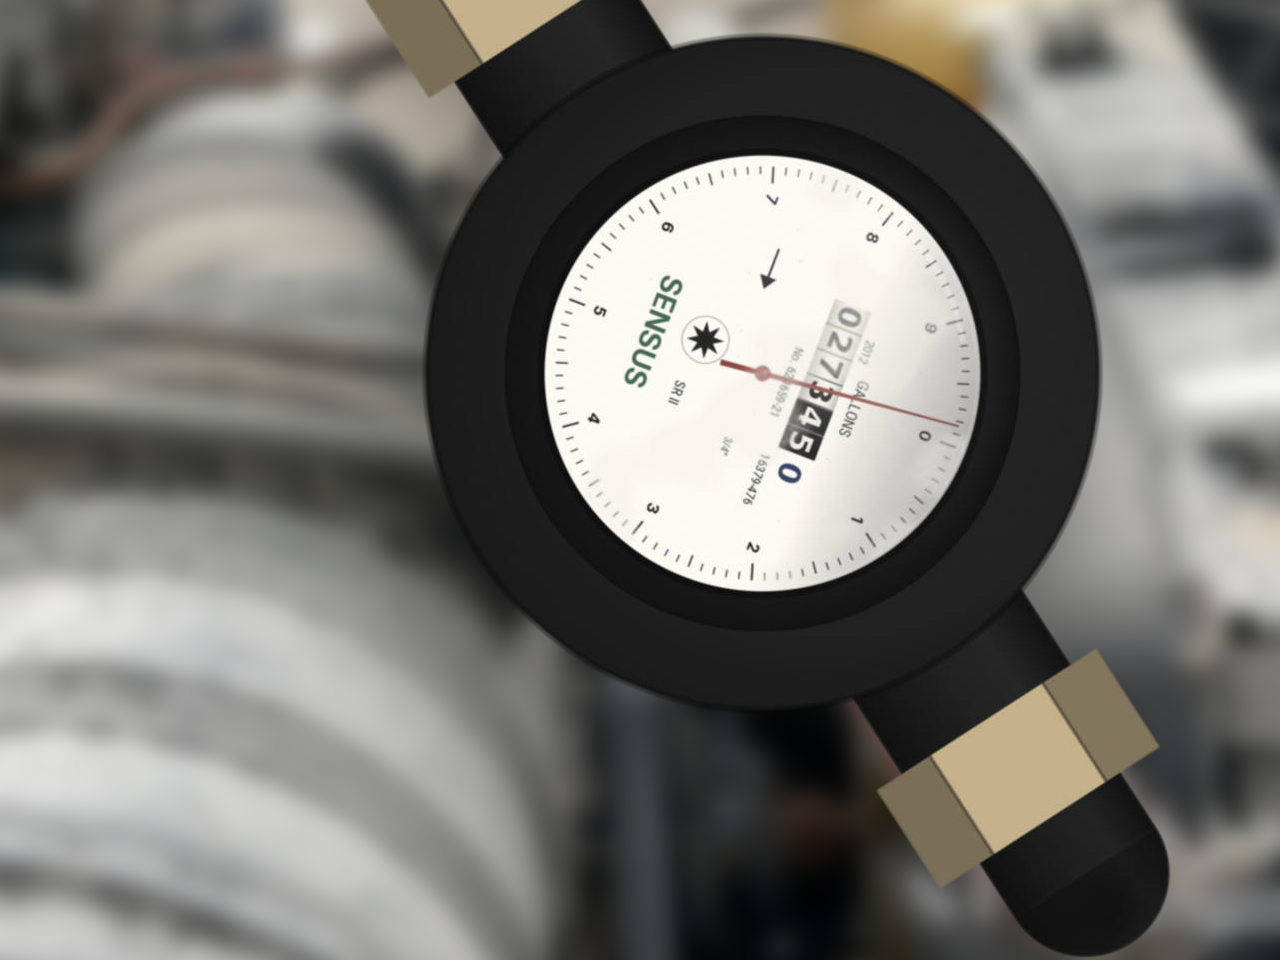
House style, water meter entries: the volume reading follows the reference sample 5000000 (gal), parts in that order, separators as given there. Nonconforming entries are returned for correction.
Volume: 273449.8 (gal)
